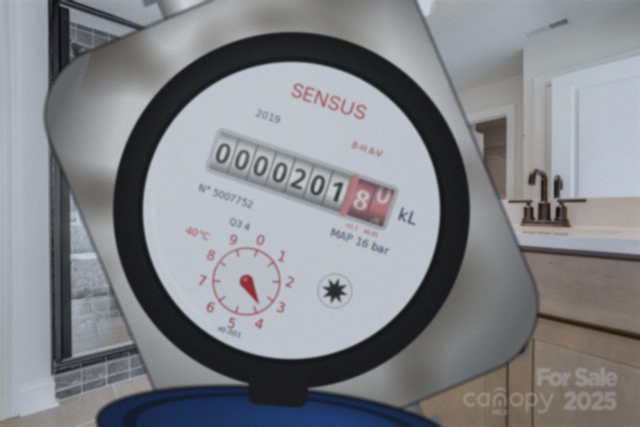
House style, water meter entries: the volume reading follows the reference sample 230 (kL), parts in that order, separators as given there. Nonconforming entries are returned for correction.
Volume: 201.803 (kL)
